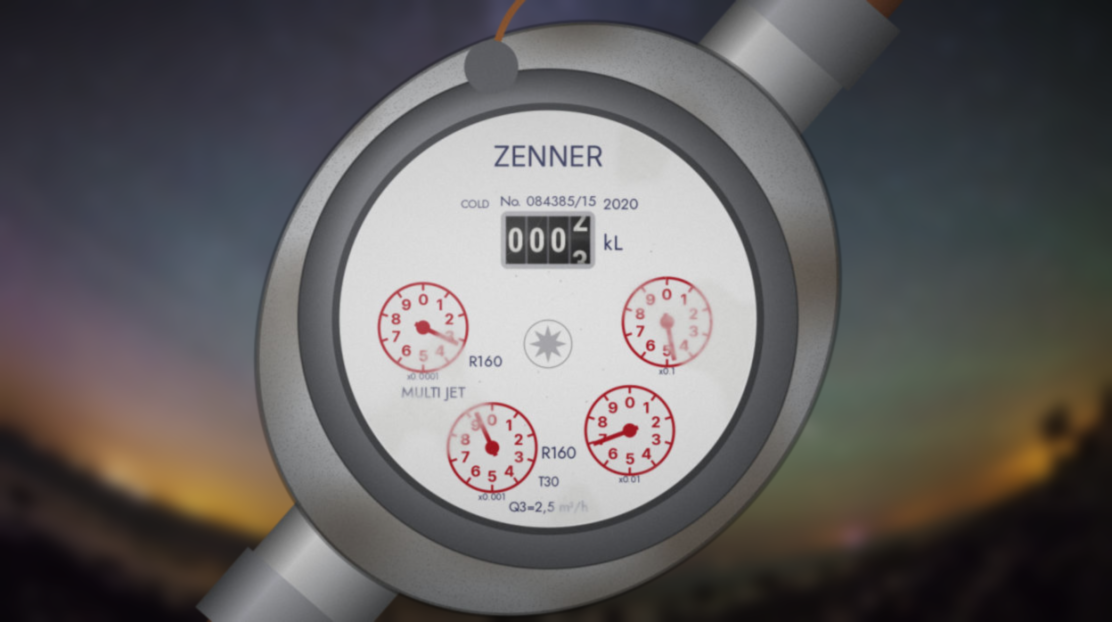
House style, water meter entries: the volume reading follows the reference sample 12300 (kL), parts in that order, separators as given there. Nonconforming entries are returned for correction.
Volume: 2.4693 (kL)
